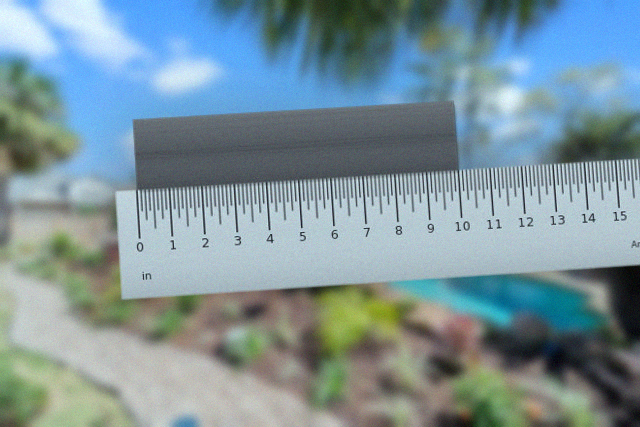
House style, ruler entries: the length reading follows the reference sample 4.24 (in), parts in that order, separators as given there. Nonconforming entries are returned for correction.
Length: 10 (in)
